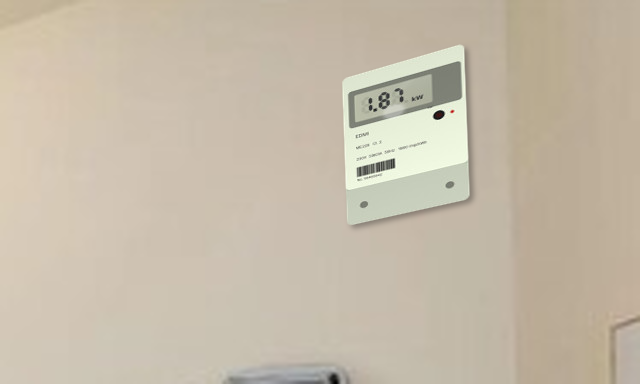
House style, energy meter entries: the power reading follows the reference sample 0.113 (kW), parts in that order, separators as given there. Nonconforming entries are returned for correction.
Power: 1.87 (kW)
